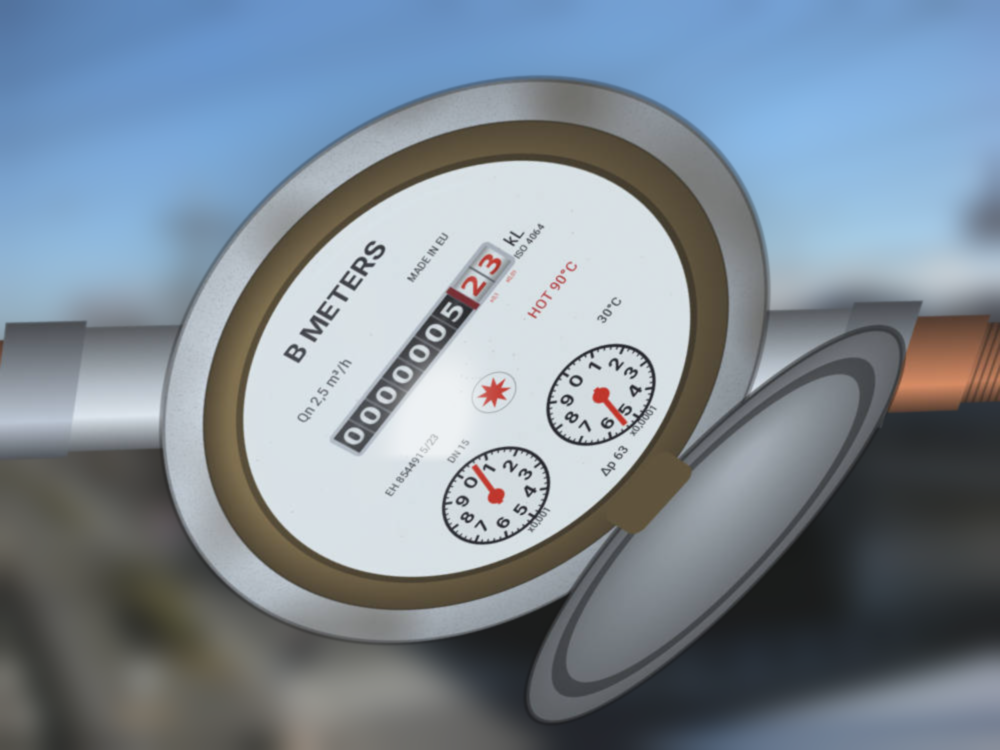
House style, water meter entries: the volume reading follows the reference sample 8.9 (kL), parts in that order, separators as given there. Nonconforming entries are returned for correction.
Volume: 5.2305 (kL)
